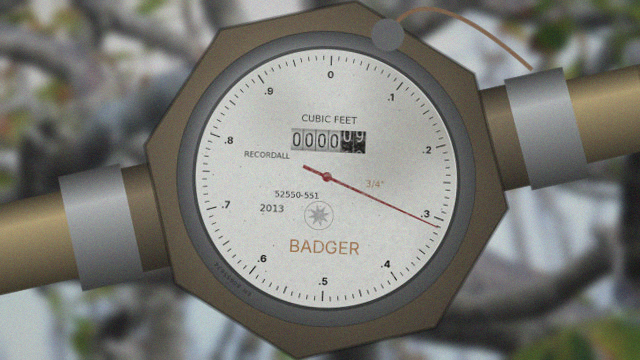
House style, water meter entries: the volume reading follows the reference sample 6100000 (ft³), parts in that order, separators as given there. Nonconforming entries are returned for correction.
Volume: 9.31 (ft³)
